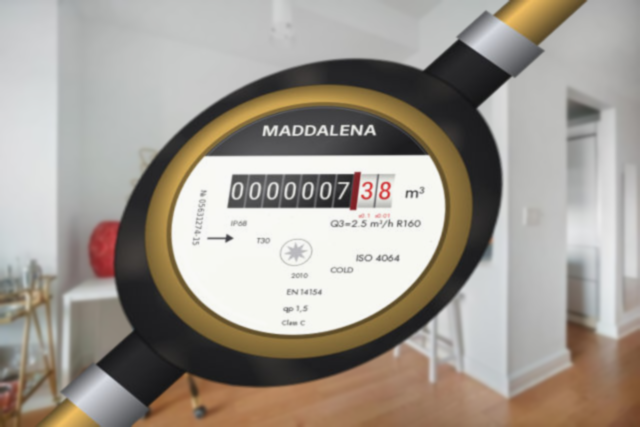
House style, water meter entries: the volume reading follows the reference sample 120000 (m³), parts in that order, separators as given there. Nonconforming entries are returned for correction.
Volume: 7.38 (m³)
